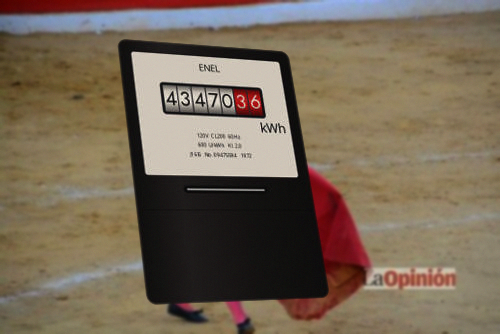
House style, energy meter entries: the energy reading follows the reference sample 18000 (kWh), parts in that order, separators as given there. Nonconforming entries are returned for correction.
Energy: 43470.36 (kWh)
